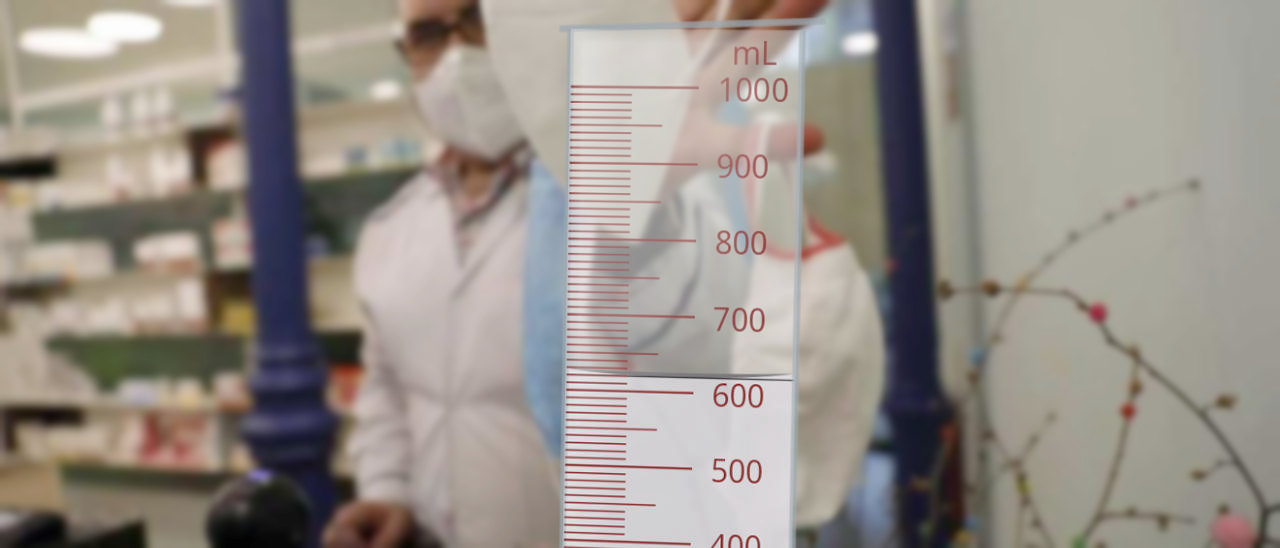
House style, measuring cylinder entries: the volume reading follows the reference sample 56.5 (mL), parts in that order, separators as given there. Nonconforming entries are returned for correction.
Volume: 620 (mL)
